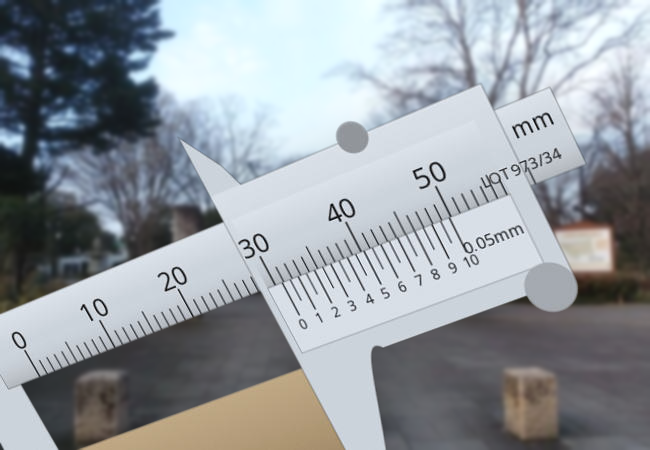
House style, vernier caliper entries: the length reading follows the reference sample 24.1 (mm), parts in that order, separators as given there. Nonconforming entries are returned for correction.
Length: 30.8 (mm)
